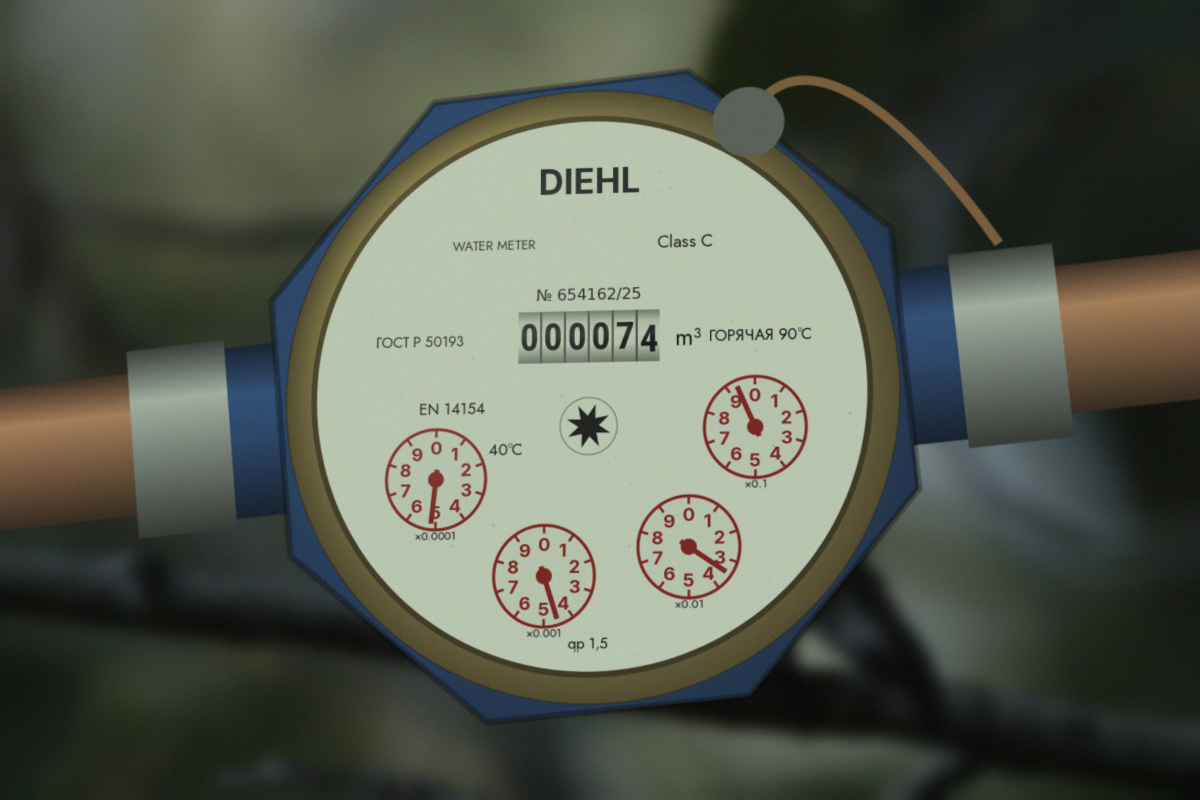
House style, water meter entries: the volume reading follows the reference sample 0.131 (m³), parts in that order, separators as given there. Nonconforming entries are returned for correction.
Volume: 73.9345 (m³)
